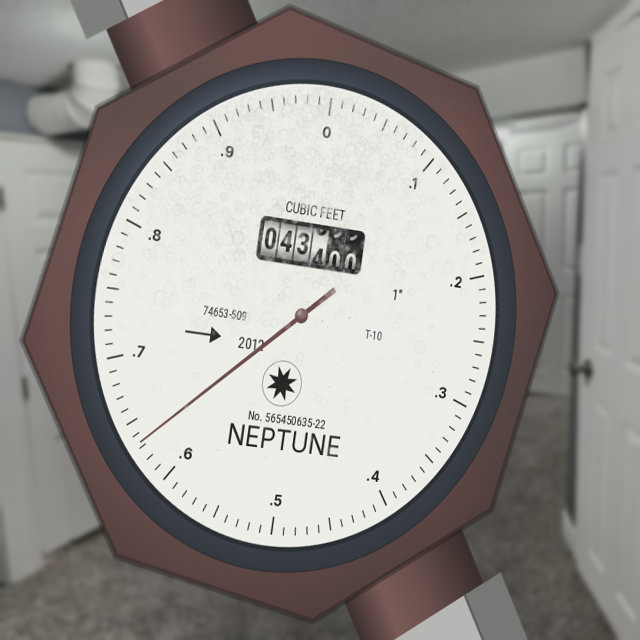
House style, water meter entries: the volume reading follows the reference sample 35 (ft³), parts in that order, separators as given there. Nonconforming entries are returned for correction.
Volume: 43399.63 (ft³)
